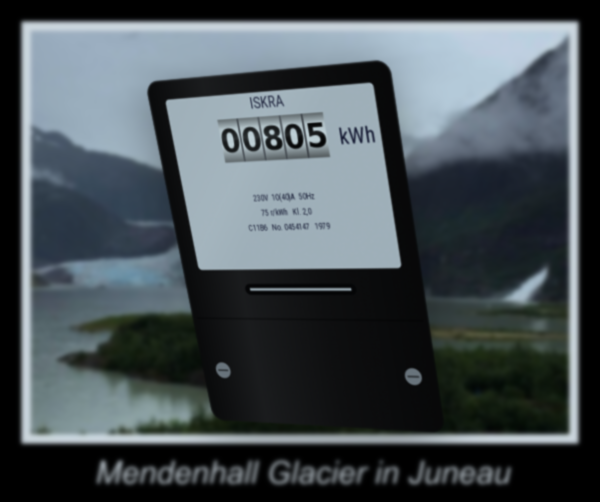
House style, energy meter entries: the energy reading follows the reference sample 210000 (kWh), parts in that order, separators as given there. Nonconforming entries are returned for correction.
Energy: 805 (kWh)
